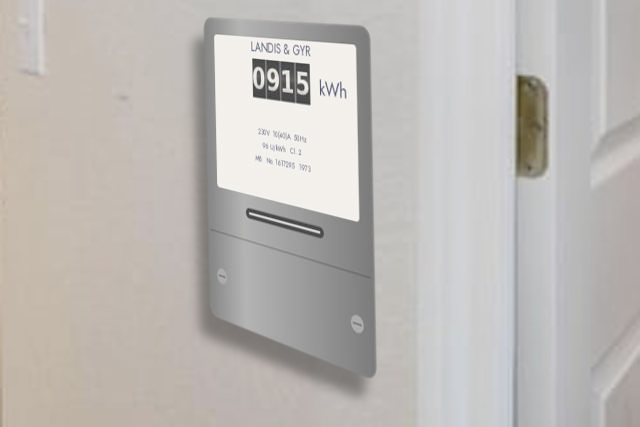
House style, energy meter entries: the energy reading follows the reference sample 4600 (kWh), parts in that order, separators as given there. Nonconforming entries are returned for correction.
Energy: 915 (kWh)
